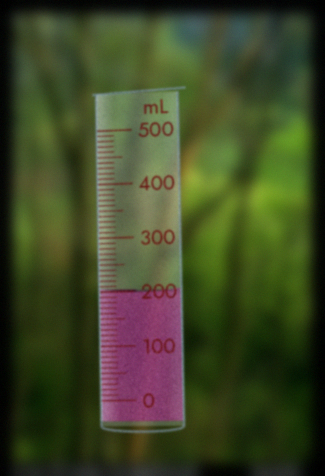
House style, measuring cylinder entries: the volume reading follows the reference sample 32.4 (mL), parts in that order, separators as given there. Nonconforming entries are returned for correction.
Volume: 200 (mL)
